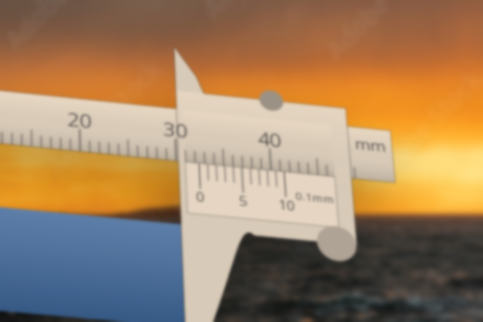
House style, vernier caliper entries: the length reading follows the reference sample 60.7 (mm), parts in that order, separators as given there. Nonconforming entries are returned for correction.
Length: 32.4 (mm)
